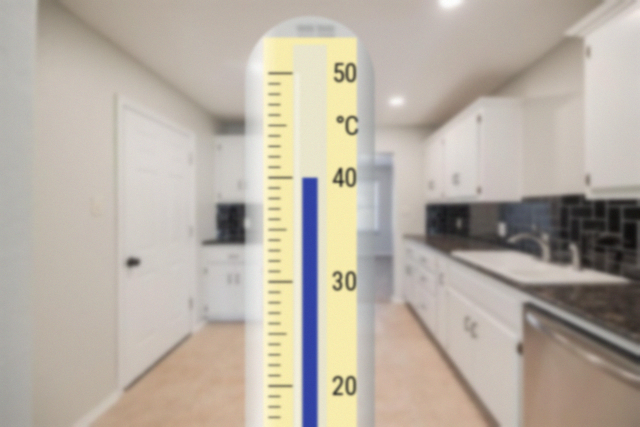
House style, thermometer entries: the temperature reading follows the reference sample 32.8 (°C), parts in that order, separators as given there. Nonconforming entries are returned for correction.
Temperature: 40 (°C)
